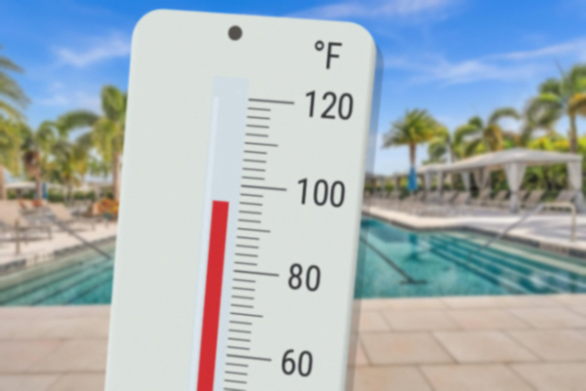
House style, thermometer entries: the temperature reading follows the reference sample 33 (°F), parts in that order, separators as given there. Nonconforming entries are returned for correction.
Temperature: 96 (°F)
